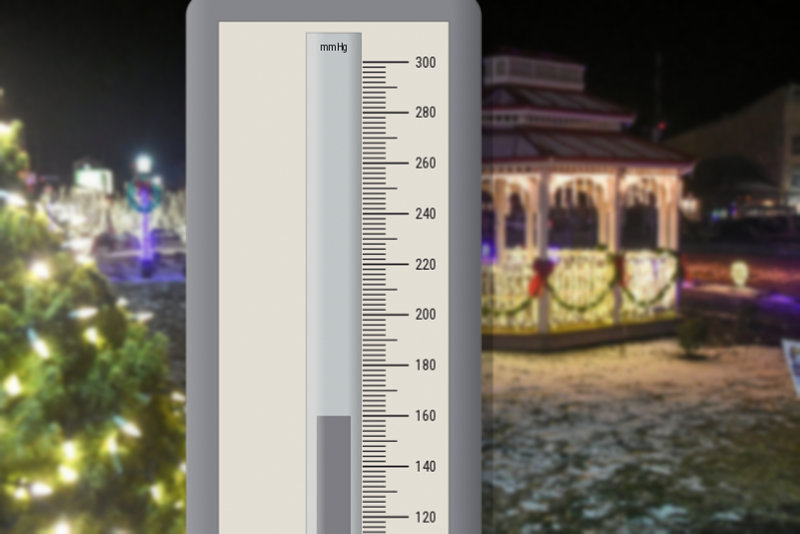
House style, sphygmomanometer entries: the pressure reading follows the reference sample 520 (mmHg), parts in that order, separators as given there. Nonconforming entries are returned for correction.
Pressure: 160 (mmHg)
